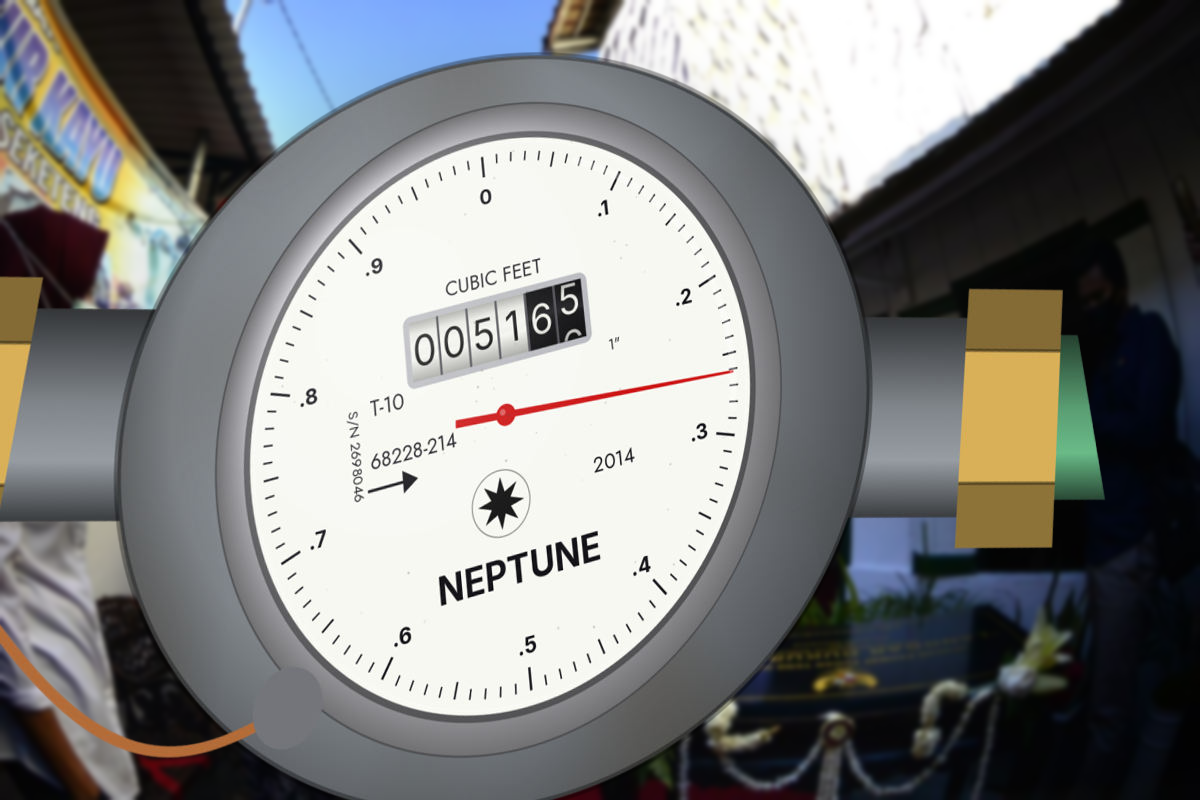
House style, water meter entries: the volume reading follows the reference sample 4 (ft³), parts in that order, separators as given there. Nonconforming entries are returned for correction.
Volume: 5165.26 (ft³)
